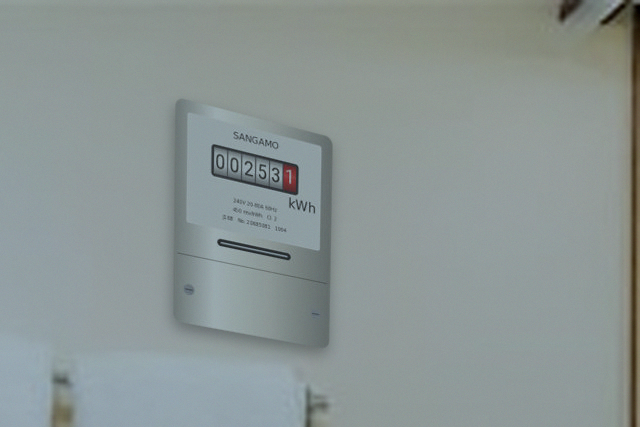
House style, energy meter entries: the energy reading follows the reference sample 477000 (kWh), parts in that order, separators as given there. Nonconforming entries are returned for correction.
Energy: 253.1 (kWh)
